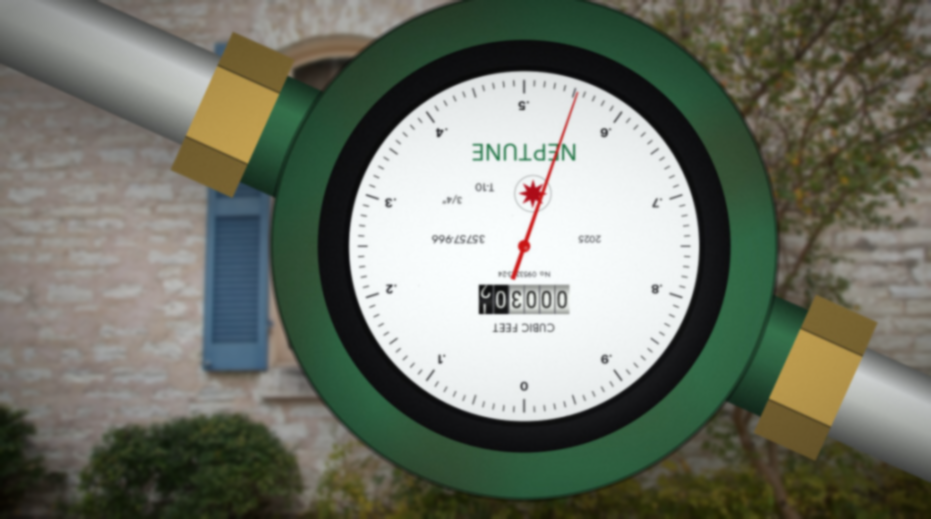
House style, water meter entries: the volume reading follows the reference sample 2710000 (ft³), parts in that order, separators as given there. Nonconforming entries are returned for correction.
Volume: 301.55 (ft³)
